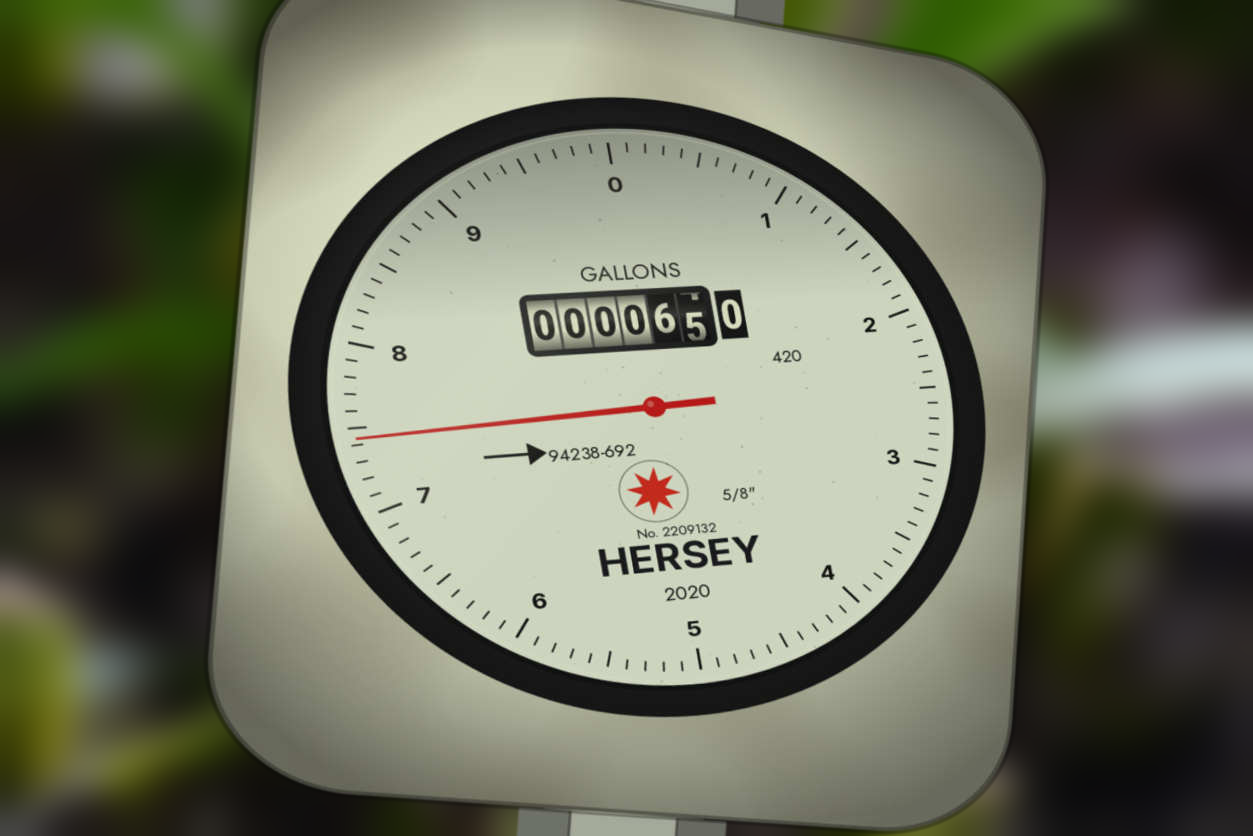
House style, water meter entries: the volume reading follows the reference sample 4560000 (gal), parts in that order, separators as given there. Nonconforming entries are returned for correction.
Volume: 647.4 (gal)
